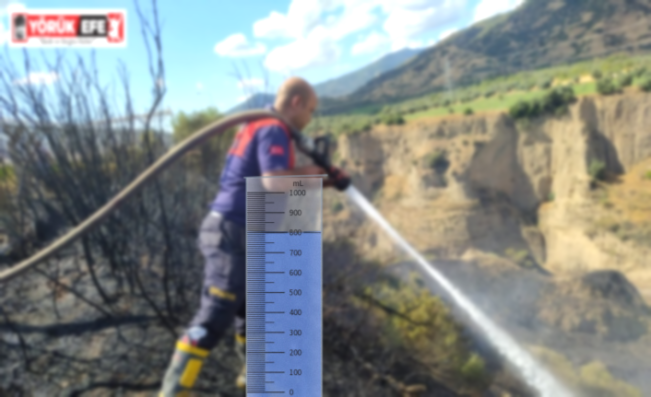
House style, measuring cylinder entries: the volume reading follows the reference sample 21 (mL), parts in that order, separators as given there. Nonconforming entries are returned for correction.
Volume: 800 (mL)
